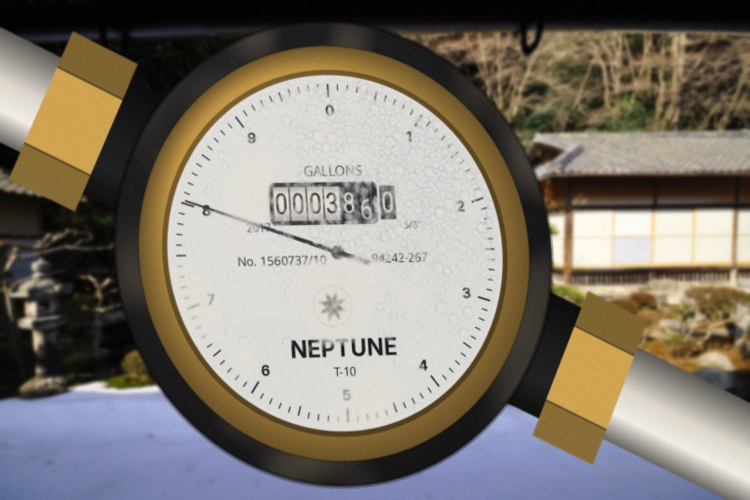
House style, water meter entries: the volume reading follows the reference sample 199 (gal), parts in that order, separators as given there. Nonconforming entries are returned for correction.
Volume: 3858.0 (gal)
